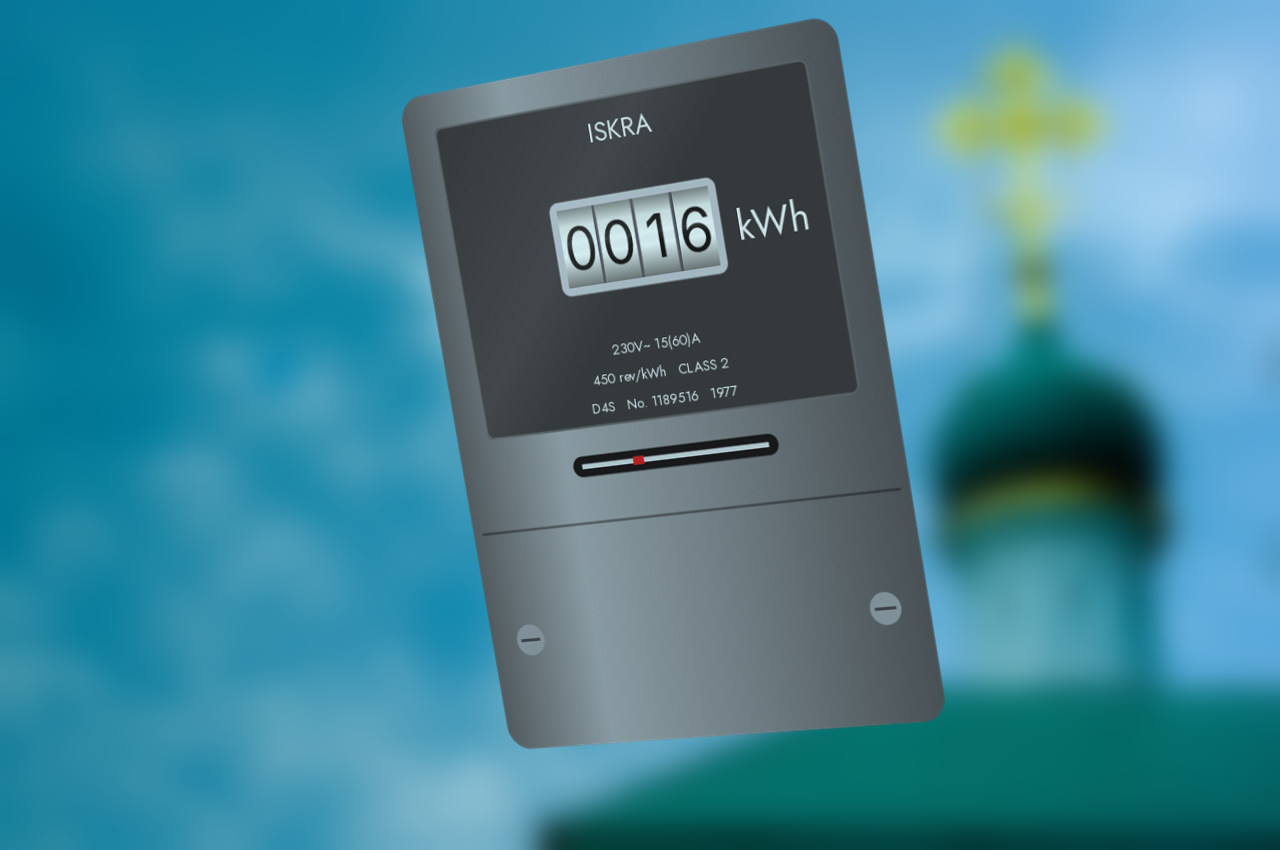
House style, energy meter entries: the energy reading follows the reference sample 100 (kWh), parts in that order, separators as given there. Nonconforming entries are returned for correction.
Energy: 16 (kWh)
